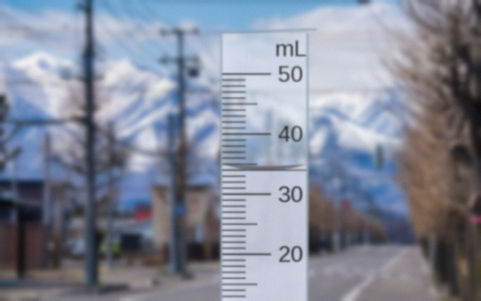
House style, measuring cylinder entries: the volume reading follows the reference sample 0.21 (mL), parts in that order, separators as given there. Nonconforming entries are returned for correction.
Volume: 34 (mL)
